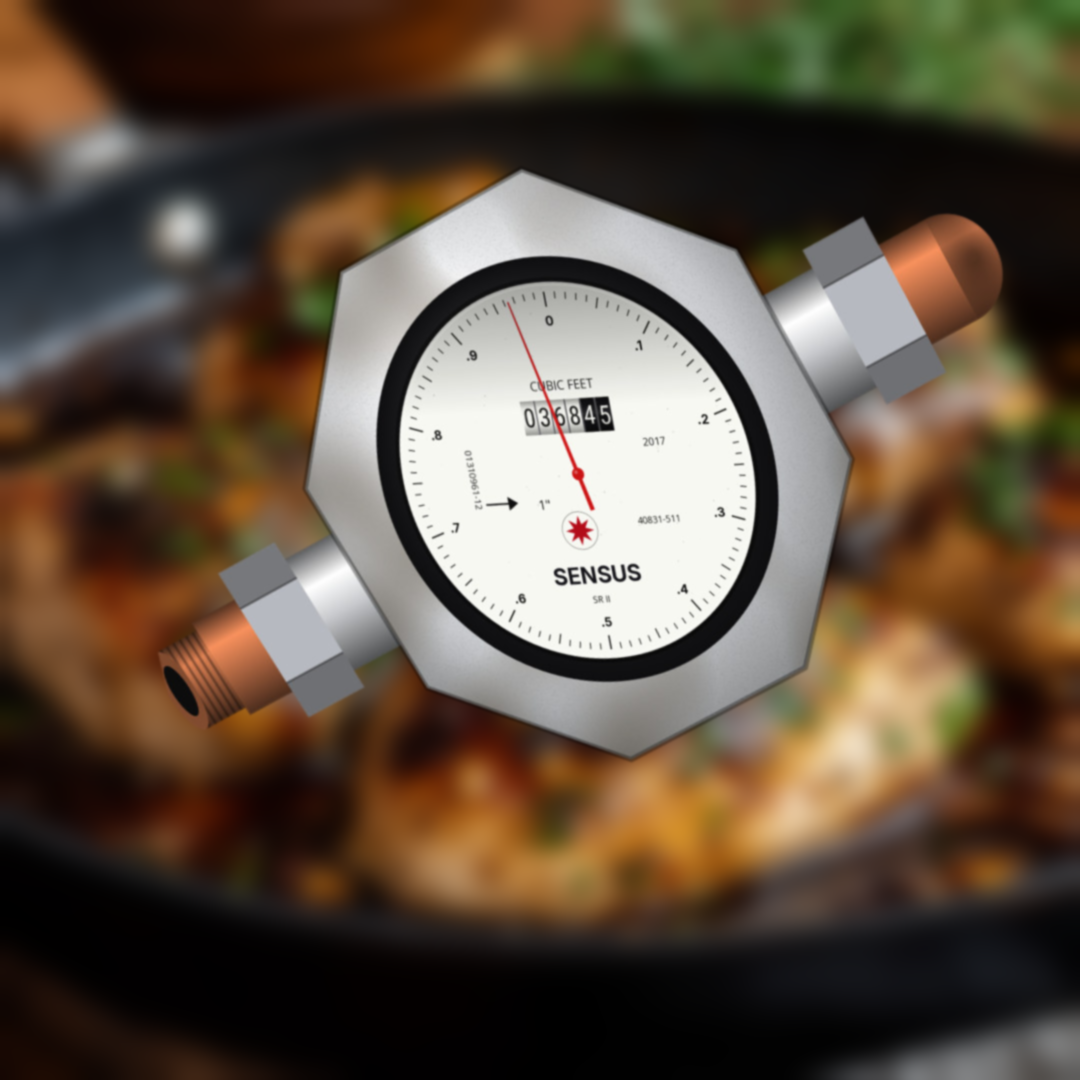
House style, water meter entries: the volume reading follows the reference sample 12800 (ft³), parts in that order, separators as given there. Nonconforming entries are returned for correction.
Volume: 36844.96 (ft³)
